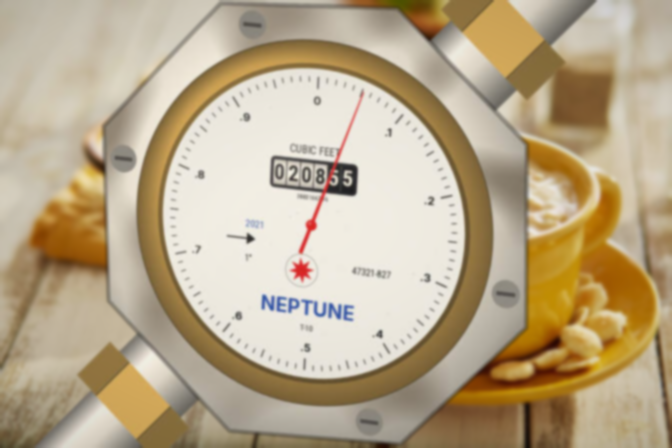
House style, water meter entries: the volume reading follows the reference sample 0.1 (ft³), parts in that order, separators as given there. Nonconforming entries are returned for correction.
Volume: 20855.05 (ft³)
